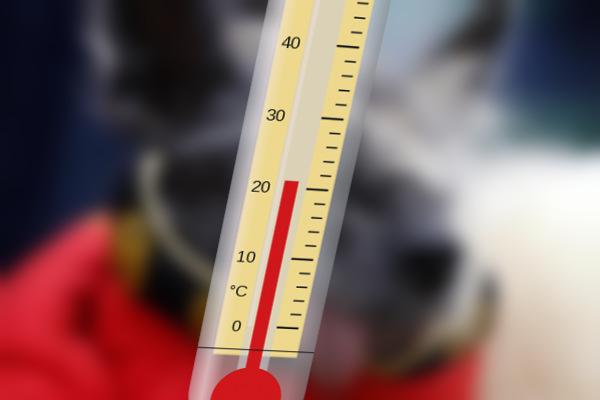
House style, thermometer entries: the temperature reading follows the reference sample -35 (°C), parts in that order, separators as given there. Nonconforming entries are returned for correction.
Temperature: 21 (°C)
